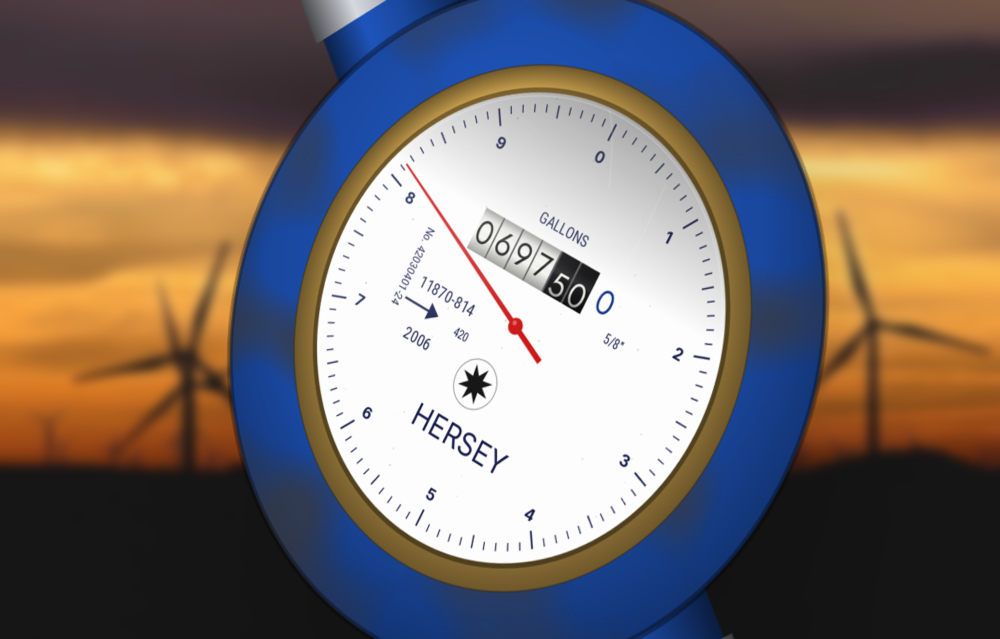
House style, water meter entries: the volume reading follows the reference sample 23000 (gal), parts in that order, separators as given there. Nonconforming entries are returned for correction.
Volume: 697498.1 (gal)
